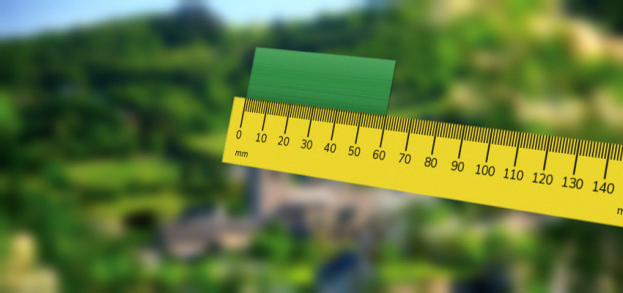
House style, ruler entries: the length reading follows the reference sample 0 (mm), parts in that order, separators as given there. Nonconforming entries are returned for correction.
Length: 60 (mm)
